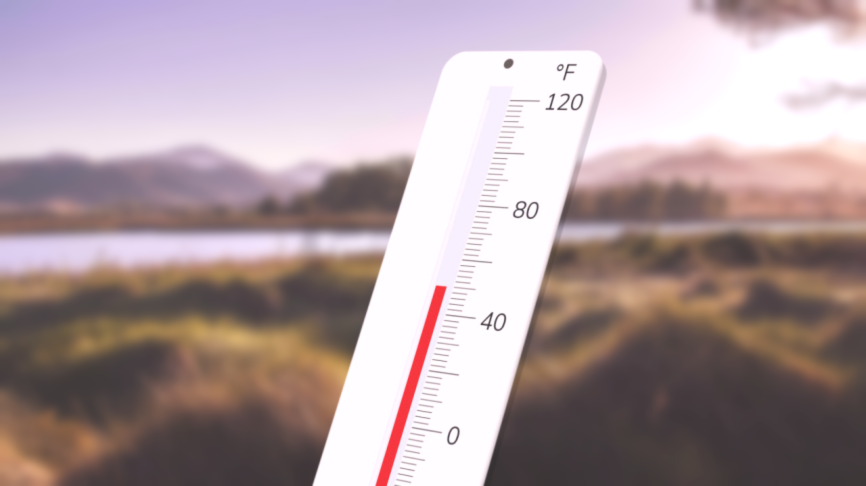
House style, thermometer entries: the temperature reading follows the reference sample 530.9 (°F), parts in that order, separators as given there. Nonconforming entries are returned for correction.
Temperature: 50 (°F)
